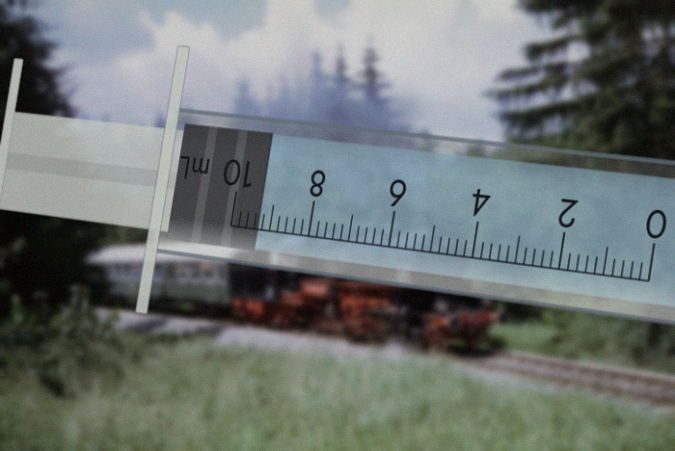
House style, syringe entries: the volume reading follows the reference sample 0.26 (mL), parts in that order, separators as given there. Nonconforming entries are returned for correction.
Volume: 9.3 (mL)
